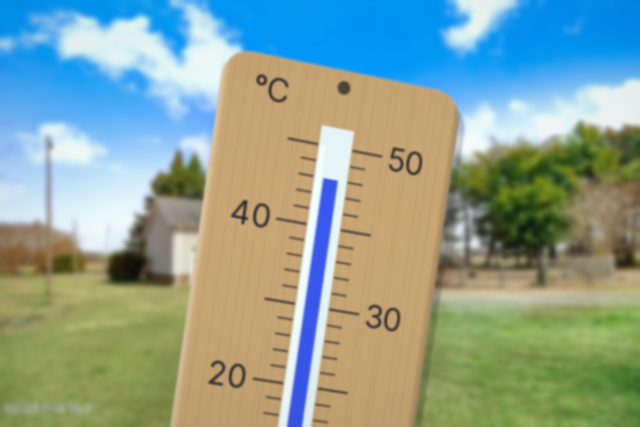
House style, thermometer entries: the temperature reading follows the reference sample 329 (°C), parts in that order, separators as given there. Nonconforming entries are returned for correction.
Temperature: 46 (°C)
